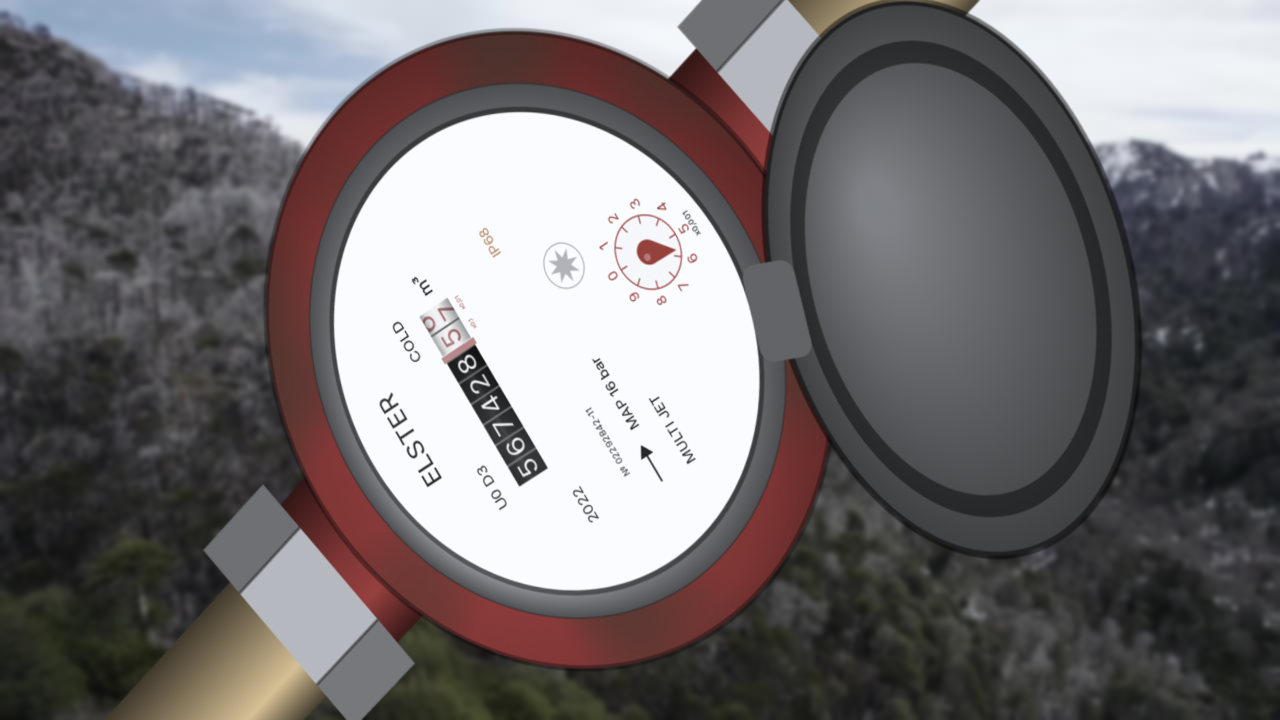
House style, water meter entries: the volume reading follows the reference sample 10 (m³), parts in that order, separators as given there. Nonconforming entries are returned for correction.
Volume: 567428.565 (m³)
